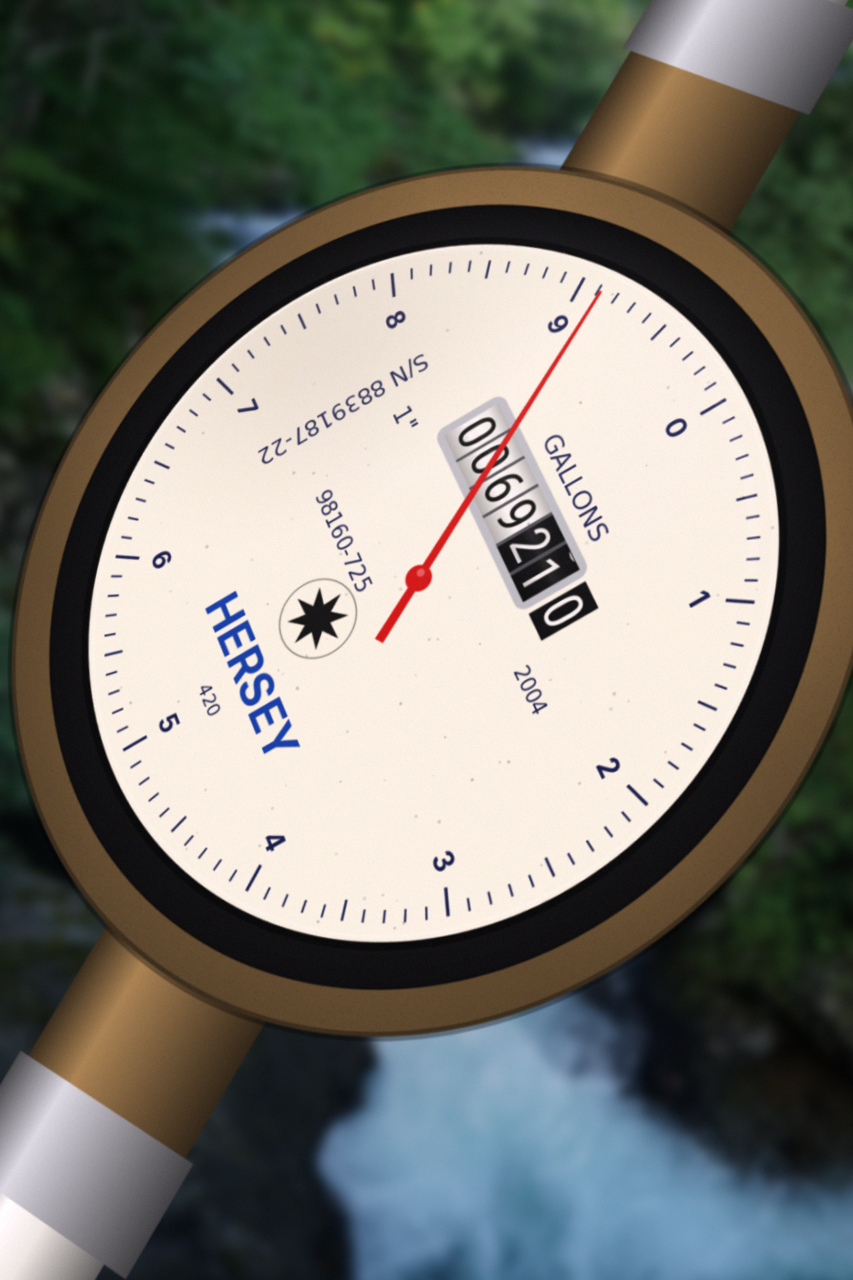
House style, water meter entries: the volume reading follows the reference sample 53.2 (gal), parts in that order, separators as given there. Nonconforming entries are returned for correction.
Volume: 69209.1 (gal)
